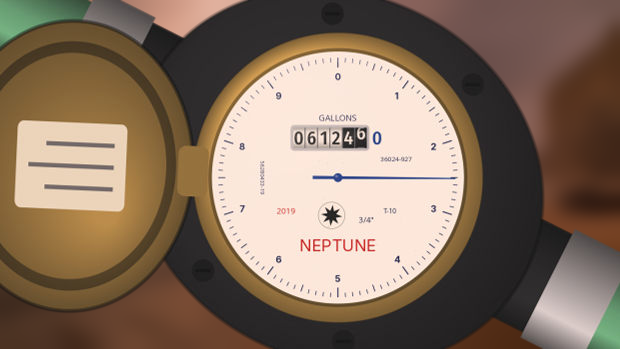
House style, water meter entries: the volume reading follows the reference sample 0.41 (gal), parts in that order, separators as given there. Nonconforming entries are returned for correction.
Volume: 612462.5 (gal)
